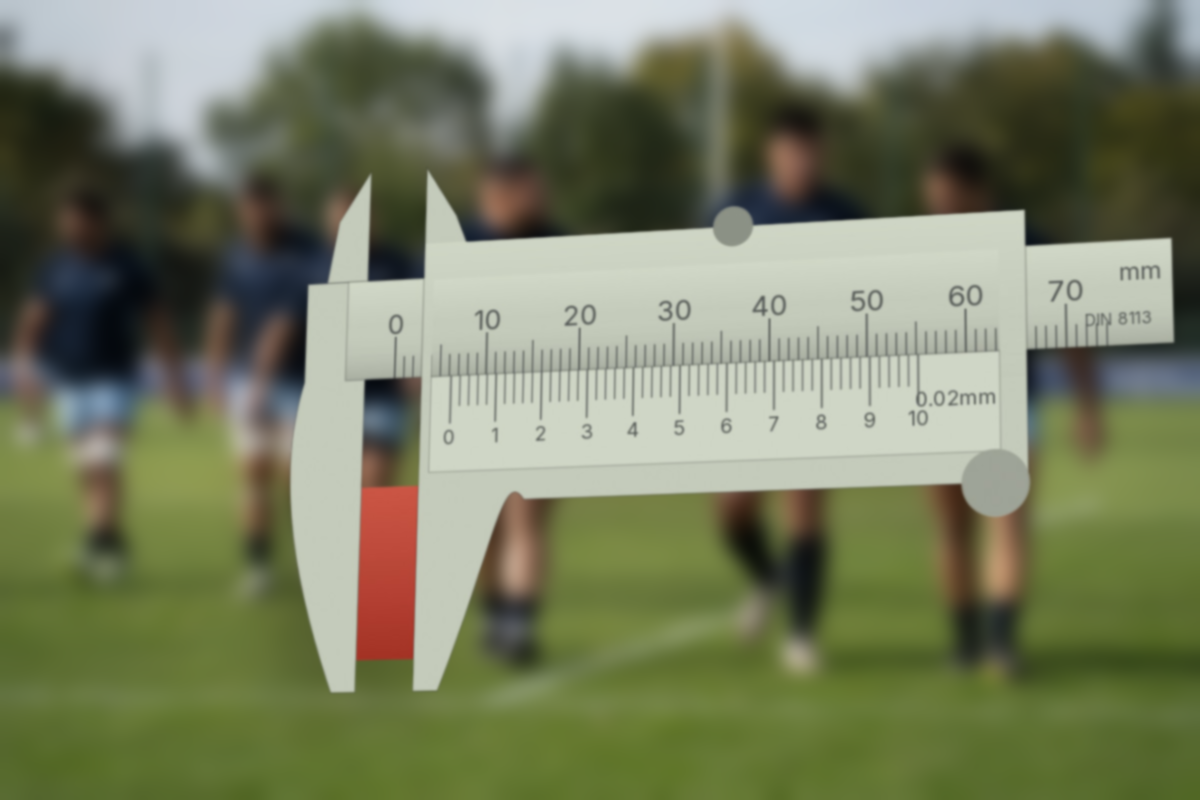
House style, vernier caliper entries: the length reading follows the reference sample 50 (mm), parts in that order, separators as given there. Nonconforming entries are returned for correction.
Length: 6.2 (mm)
